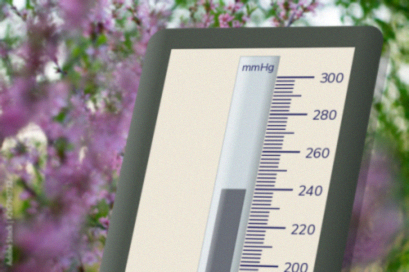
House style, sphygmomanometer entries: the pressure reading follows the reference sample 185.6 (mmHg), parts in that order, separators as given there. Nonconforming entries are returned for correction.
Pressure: 240 (mmHg)
